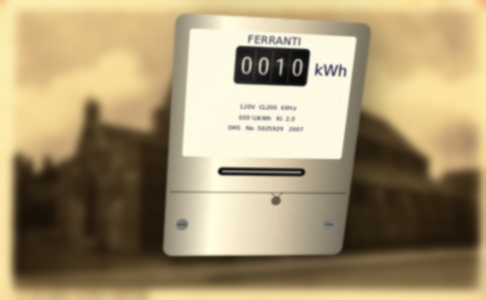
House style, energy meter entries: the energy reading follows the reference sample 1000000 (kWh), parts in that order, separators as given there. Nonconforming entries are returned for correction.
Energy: 10 (kWh)
